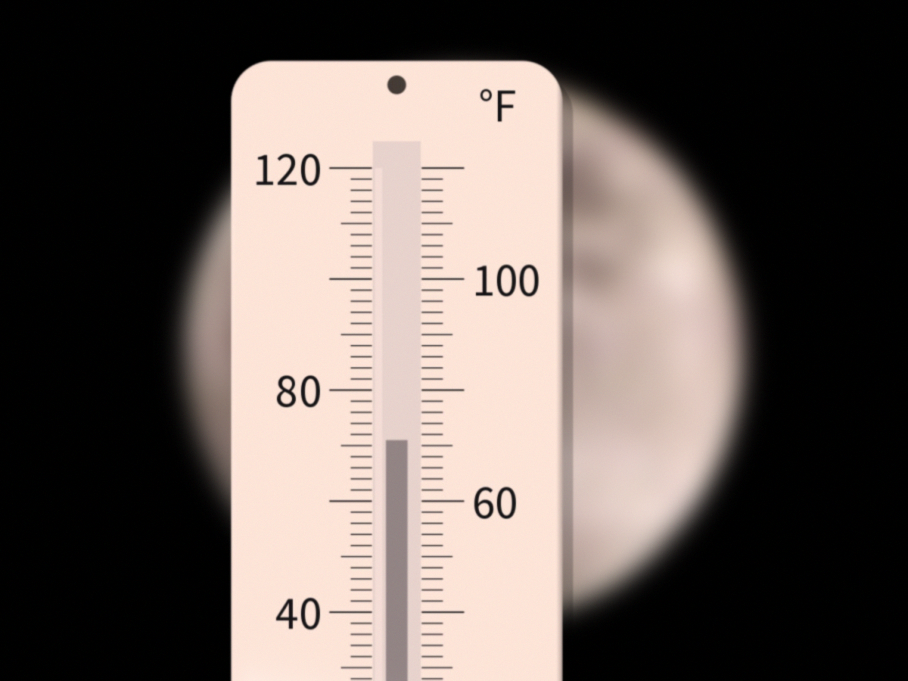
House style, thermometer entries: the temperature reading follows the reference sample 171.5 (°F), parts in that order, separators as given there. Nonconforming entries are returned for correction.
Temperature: 71 (°F)
